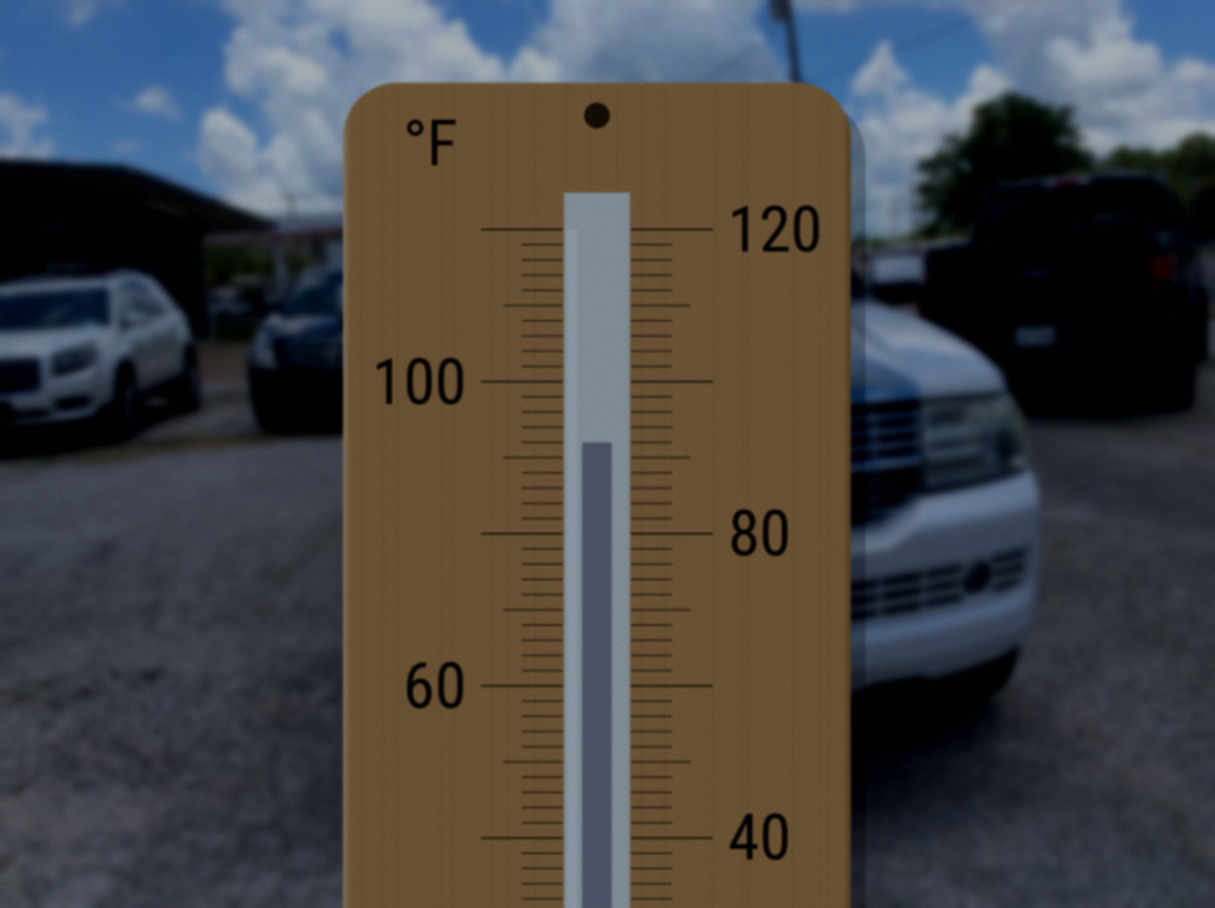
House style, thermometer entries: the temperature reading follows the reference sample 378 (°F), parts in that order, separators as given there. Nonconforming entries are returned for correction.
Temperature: 92 (°F)
